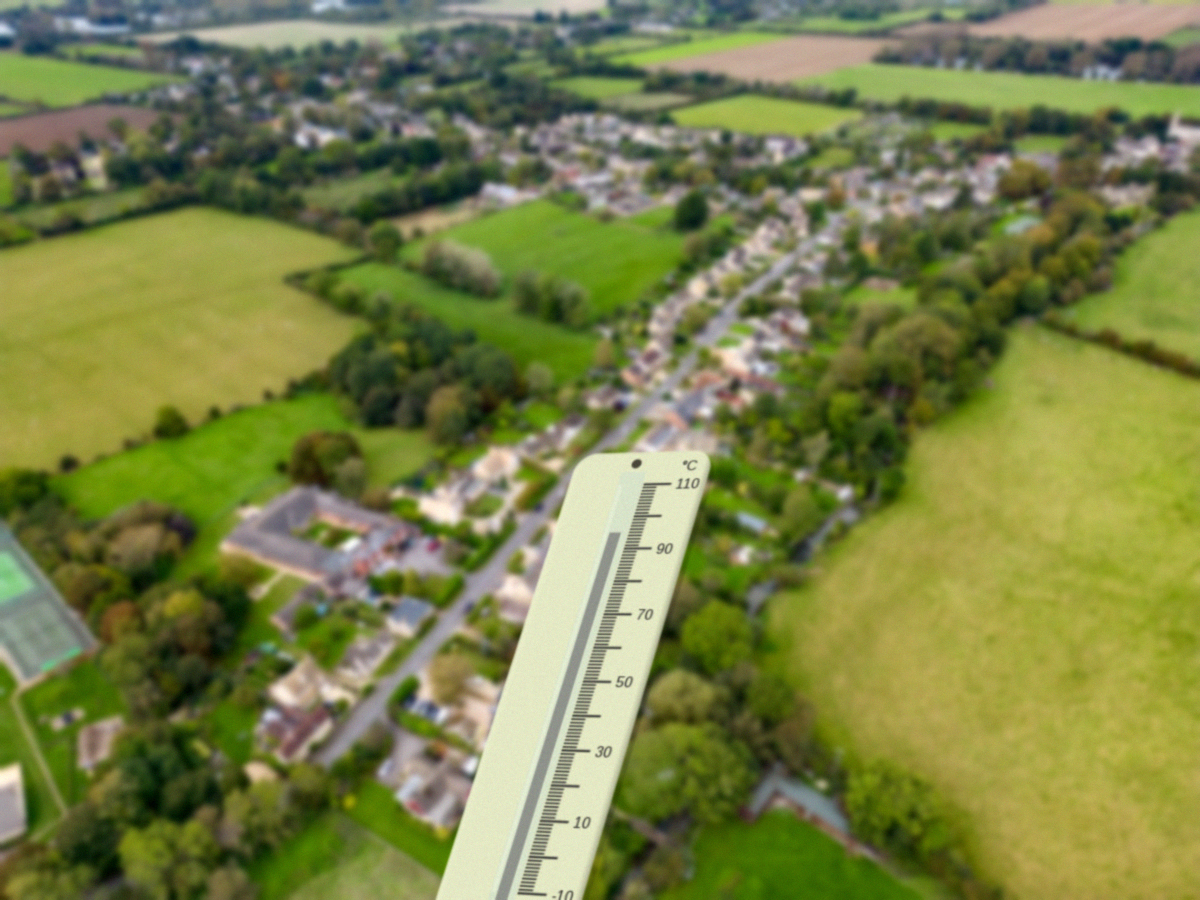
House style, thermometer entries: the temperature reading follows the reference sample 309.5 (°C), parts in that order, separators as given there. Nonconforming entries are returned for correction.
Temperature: 95 (°C)
